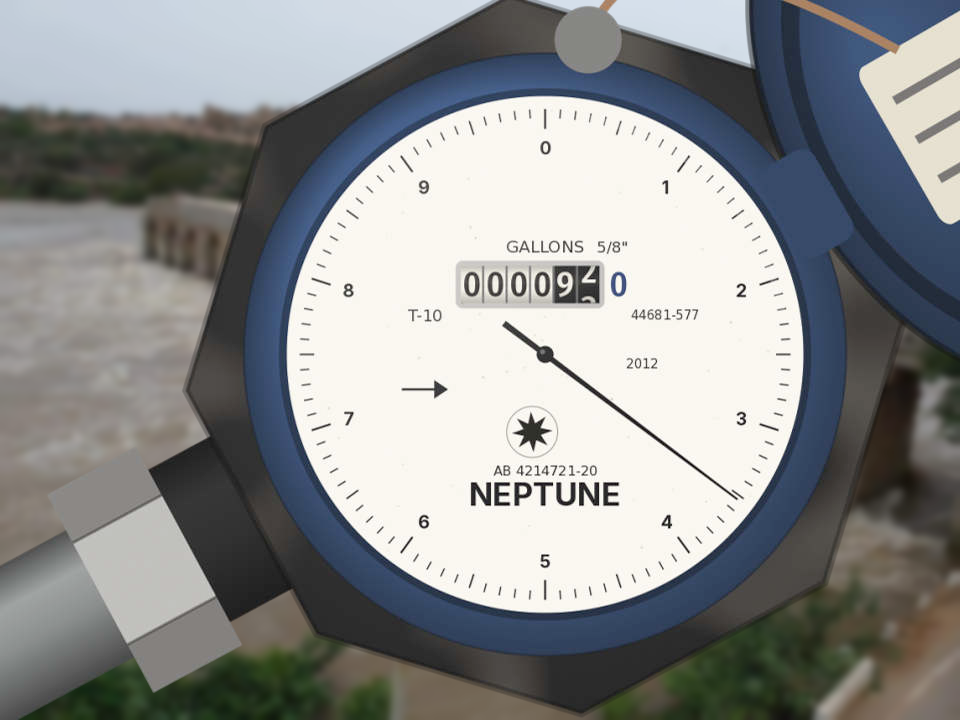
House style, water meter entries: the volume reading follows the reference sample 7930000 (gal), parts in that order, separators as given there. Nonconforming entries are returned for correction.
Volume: 923.5 (gal)
